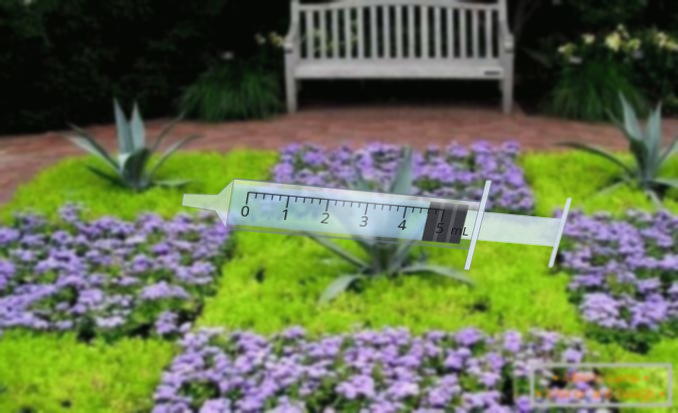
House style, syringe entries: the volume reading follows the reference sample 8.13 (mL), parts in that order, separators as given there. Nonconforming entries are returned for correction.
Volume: 4.6 (mL)
